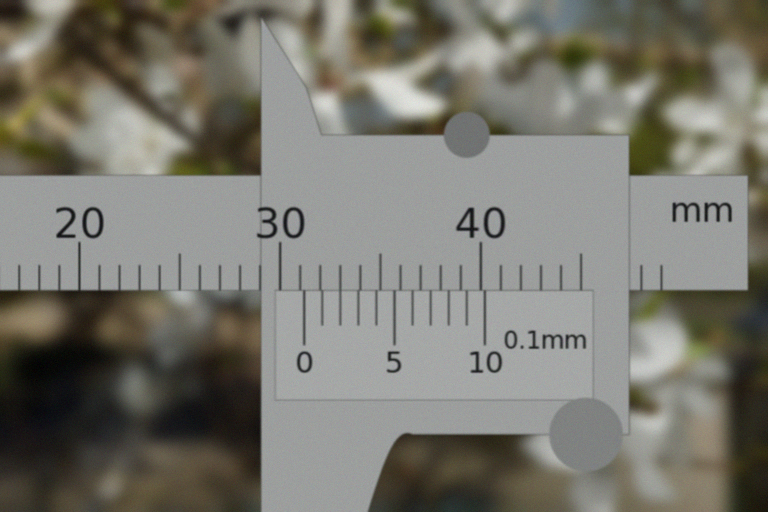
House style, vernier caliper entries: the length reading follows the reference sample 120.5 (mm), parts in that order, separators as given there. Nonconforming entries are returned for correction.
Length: 31.2 (mm)
